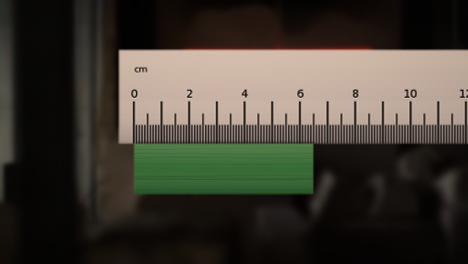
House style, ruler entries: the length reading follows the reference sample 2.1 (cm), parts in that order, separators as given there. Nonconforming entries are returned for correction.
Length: 6.5 (cm)
